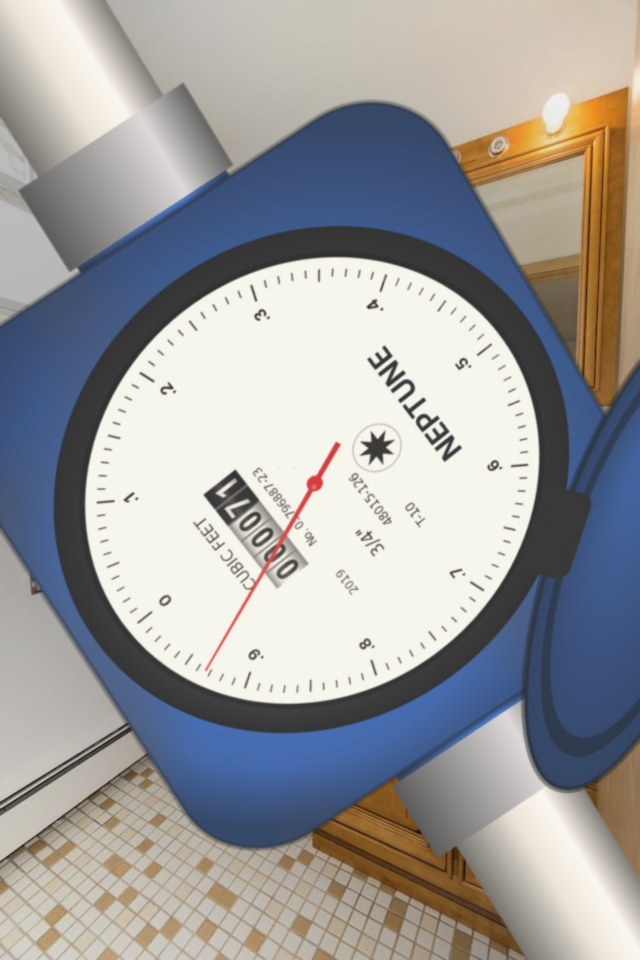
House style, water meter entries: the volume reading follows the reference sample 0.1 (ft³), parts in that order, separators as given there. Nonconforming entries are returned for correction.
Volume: 70.93 (ft³)
